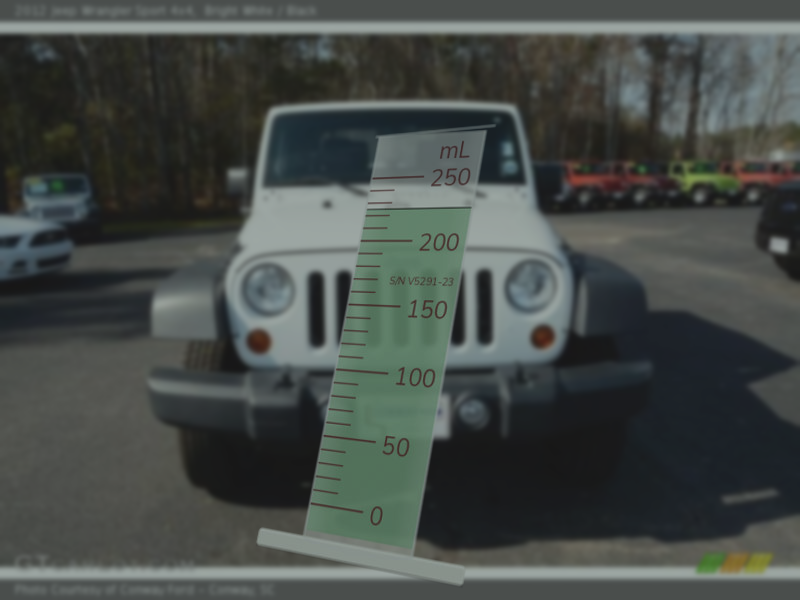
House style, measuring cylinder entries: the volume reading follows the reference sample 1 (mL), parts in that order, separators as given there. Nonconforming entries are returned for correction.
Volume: 225 (mL)
